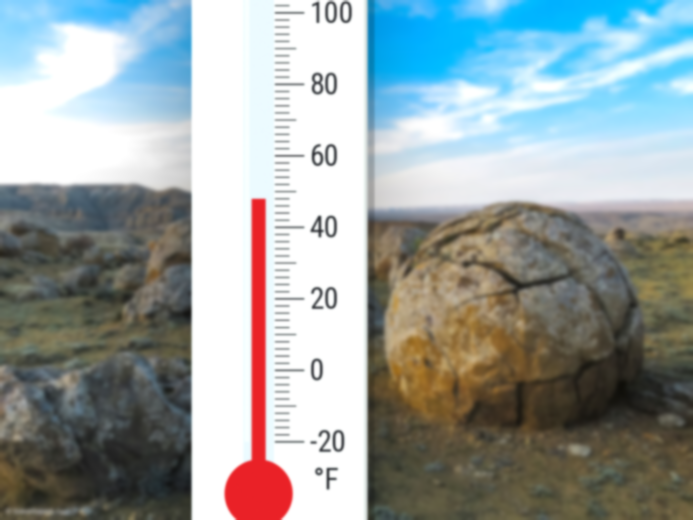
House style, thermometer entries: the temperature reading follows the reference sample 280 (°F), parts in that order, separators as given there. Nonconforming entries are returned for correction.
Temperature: 48 (°F)
